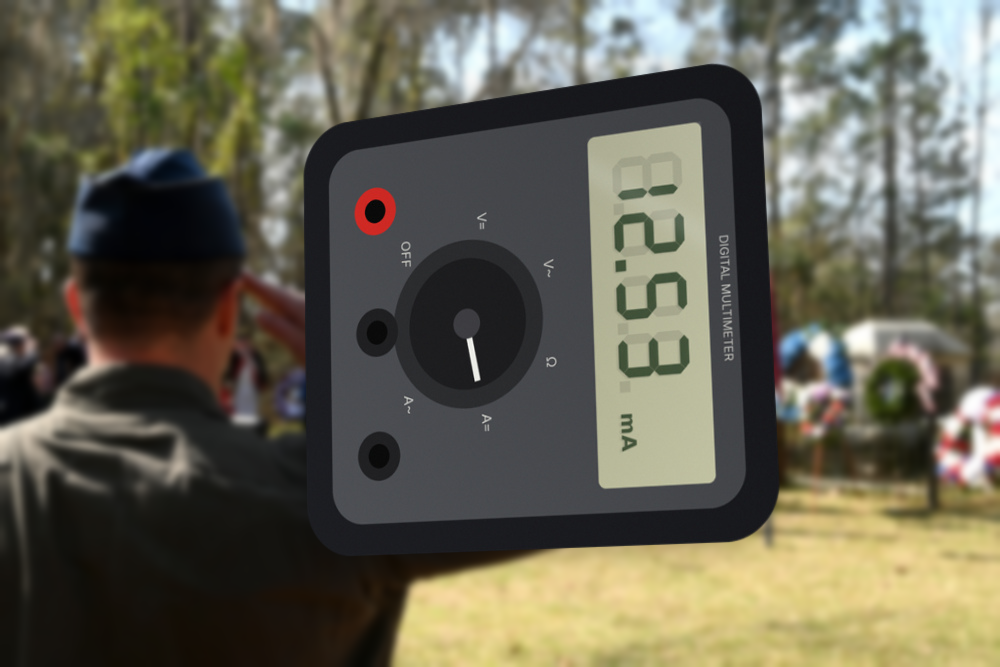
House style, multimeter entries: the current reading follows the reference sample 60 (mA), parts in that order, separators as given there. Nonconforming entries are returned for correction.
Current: 12.53 (mA)
